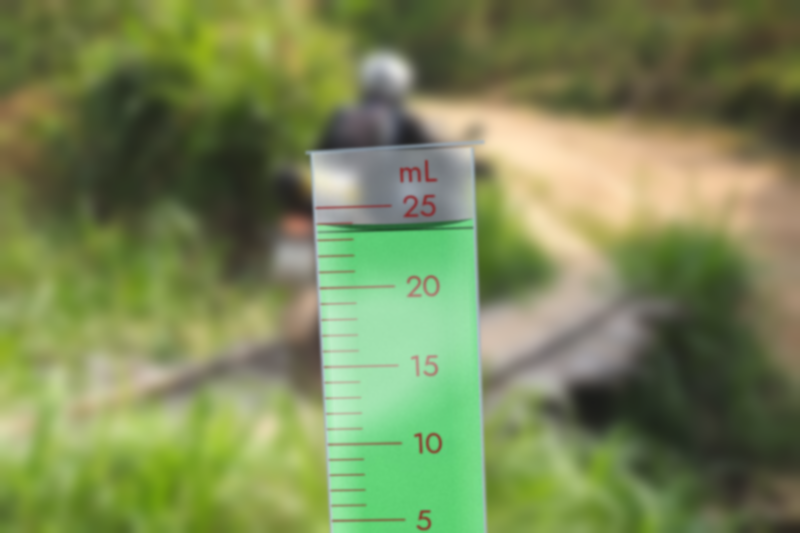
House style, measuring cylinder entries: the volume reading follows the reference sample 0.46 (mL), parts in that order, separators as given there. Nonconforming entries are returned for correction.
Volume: 23.5 (mL)
